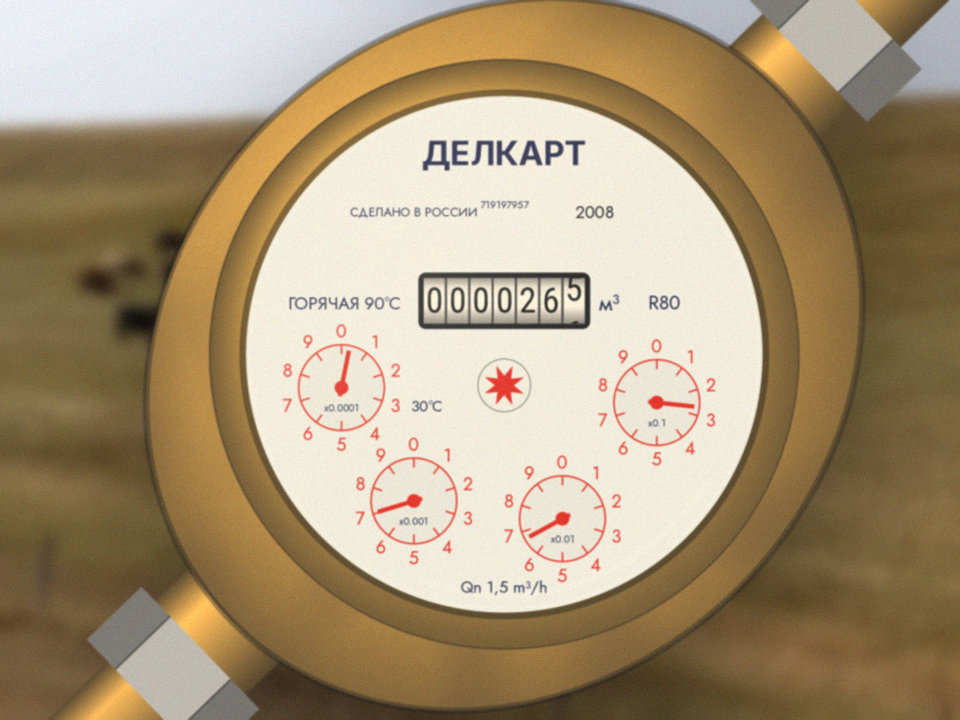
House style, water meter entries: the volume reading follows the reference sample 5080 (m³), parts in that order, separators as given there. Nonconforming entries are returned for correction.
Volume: 265.2670 (m³)
